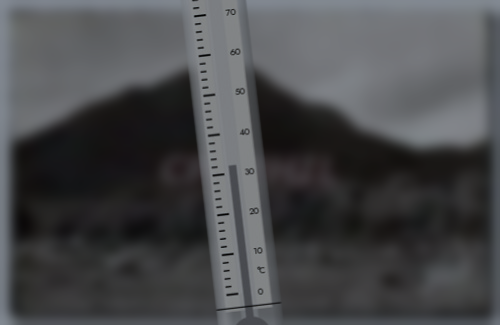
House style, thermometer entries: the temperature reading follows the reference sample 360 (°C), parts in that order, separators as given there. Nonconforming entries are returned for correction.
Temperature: 32 (°C)
